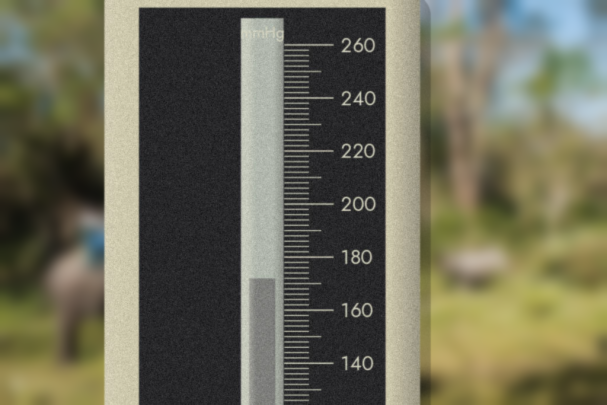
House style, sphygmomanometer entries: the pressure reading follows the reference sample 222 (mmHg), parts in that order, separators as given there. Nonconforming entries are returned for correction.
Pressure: 172 (mmHg)
